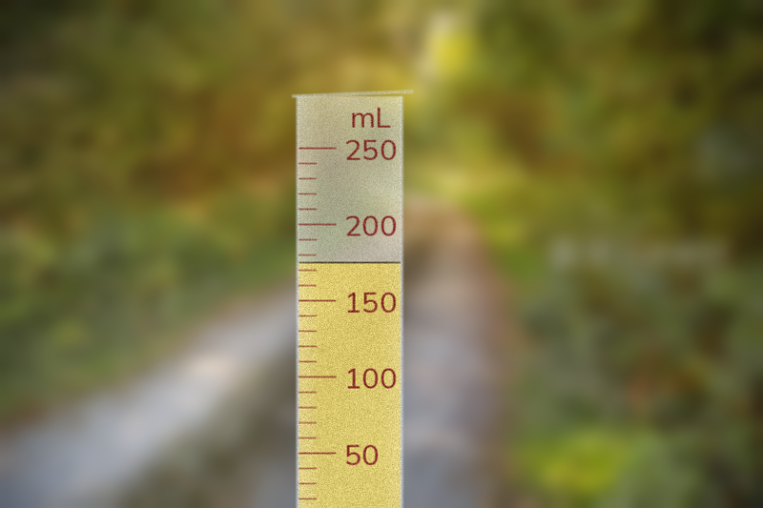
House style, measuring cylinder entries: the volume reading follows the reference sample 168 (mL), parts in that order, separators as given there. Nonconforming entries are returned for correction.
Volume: 175 (mL)
